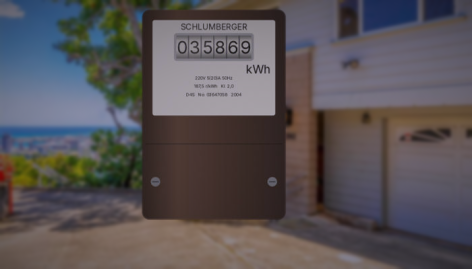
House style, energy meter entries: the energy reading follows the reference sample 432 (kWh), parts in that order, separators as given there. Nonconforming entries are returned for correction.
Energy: 35869 (kWh)
